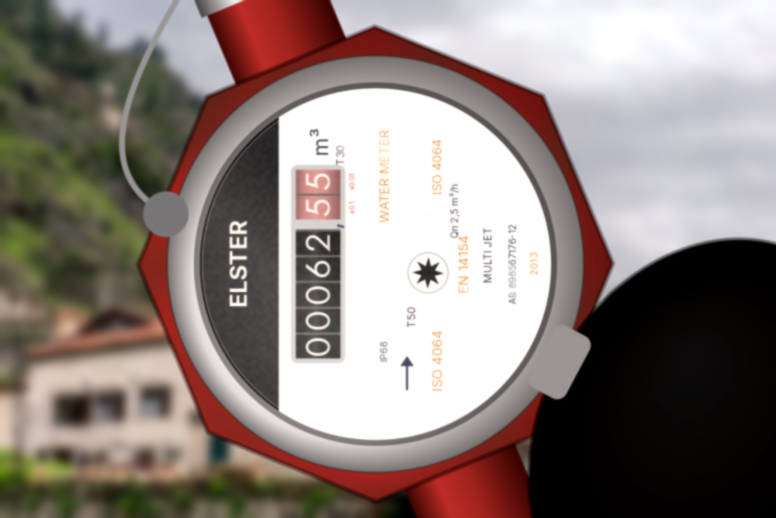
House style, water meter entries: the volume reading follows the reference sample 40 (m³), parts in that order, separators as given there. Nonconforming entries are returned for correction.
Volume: 62.55 (m³)
